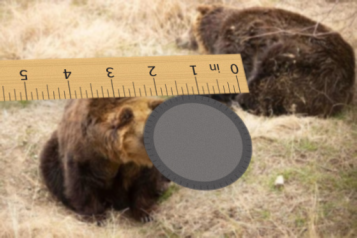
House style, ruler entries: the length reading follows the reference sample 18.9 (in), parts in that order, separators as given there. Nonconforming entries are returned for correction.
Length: 2.5 (in)
